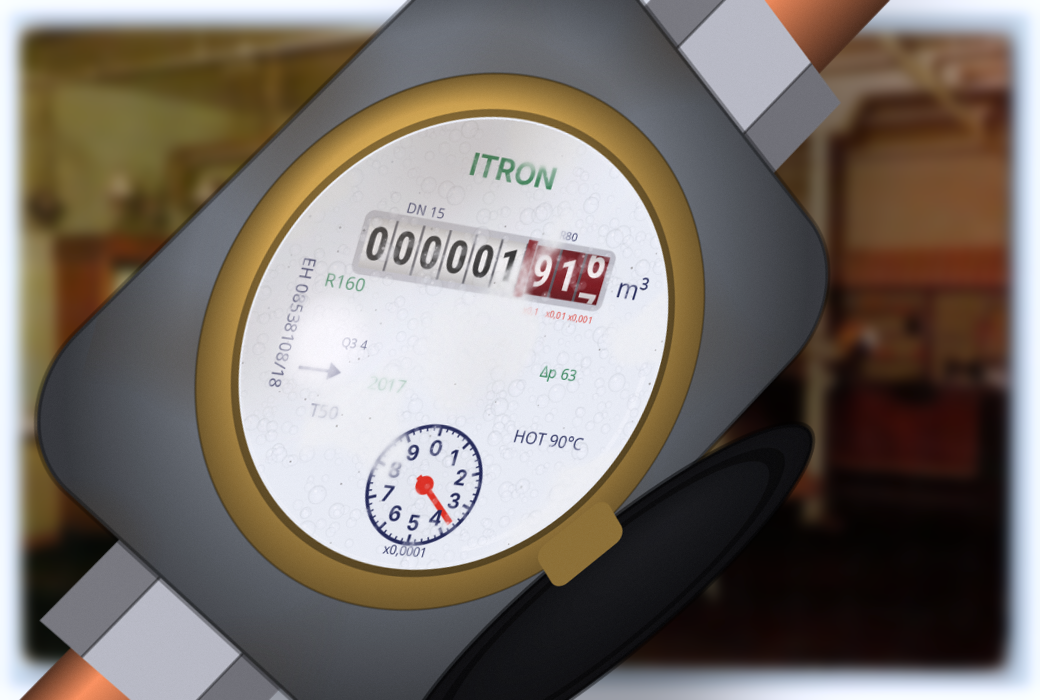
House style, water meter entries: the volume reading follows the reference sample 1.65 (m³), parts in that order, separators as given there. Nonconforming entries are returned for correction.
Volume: 1.9163 (m³)
